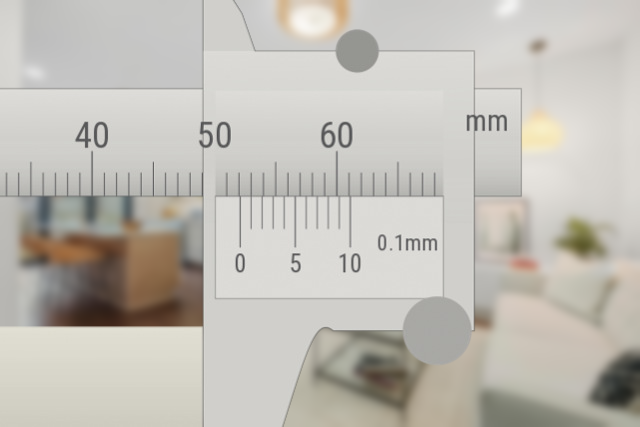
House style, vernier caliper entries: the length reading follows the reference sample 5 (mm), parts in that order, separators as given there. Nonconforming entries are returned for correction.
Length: 52.1 (mm)
